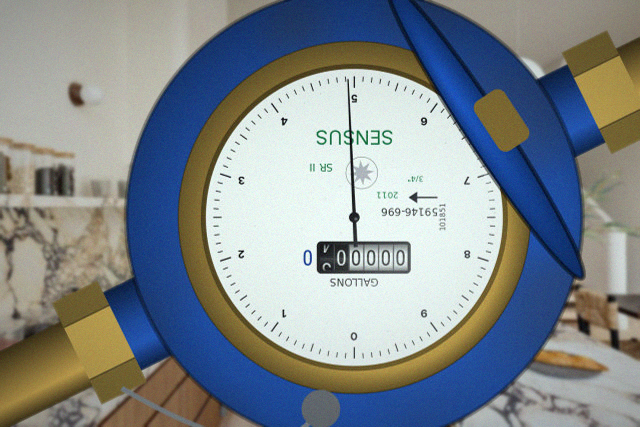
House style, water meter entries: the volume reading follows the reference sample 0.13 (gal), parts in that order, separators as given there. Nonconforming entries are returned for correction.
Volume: 34.9 (gal)
